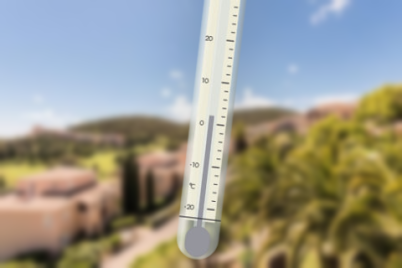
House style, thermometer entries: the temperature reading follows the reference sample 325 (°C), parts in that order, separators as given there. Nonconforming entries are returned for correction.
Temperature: 2 (°C)
